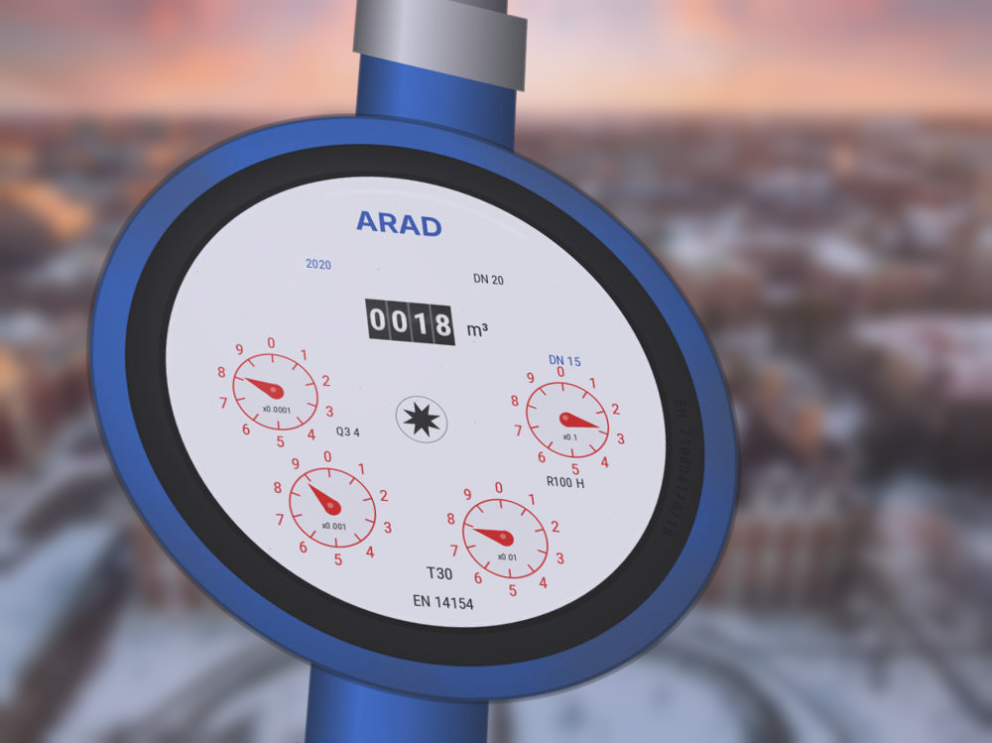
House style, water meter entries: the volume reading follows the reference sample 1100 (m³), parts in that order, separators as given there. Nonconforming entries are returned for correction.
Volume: 18.2788 (m³)
